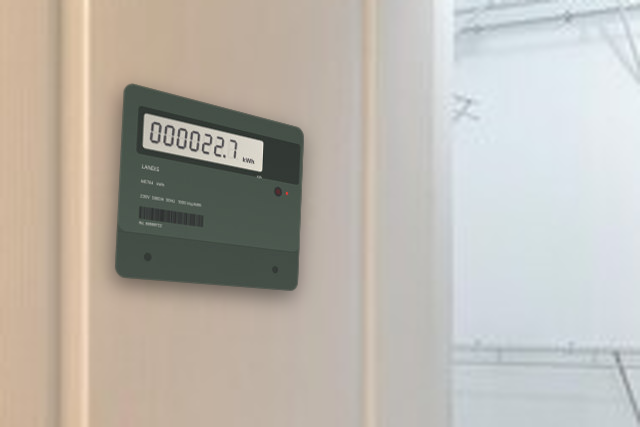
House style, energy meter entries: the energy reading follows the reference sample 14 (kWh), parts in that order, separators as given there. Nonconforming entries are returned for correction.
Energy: 22.7 (kWh)
